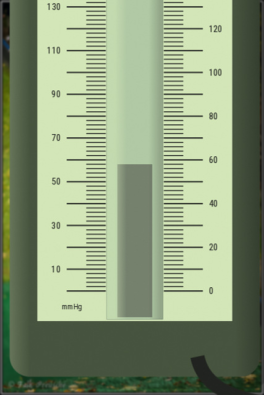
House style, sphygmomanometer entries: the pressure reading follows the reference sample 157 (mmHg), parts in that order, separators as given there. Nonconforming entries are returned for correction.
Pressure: 58 (mmHg)
